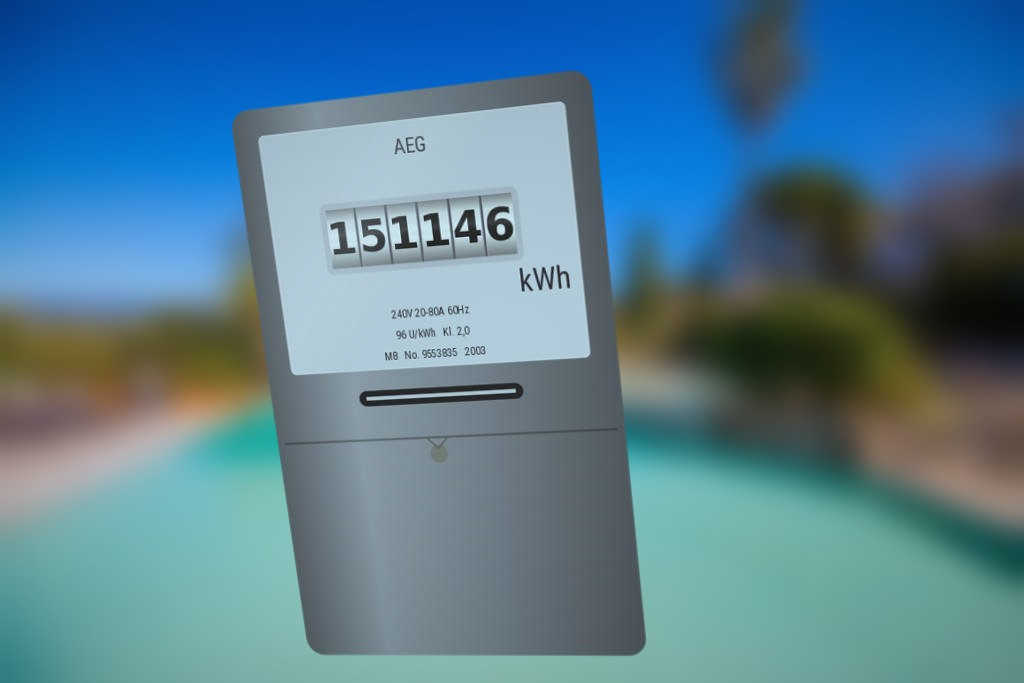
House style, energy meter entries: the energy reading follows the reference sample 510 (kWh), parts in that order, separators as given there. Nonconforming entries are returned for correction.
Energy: 151146 (kWh)
